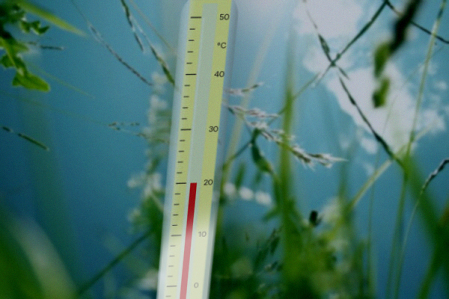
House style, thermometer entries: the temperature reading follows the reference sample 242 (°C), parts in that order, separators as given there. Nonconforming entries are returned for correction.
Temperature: 20 (°C)
